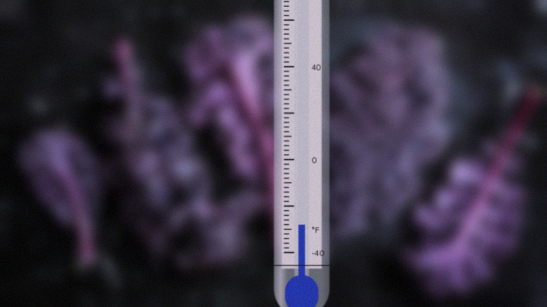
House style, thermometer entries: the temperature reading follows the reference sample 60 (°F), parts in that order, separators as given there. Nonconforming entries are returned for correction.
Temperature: -28 (°F)
